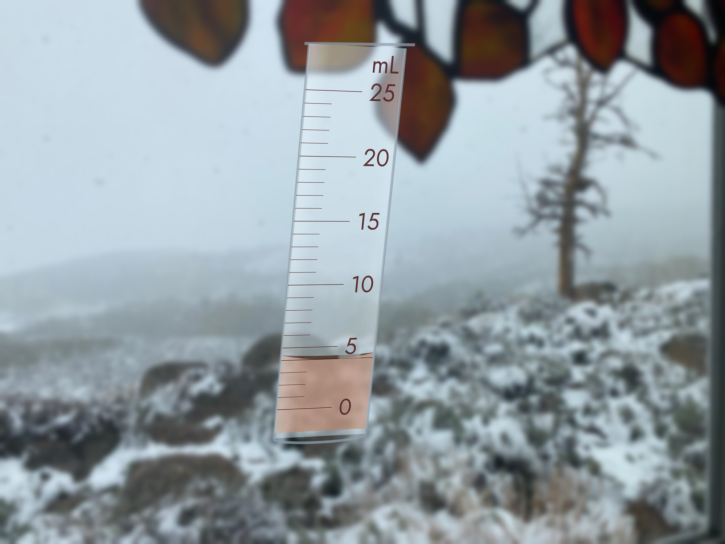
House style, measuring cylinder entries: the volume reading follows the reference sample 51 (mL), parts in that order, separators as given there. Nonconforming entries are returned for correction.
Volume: 4 (mL)
